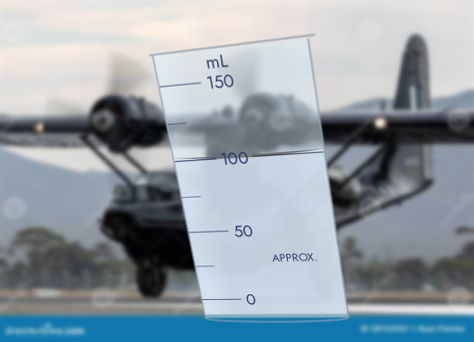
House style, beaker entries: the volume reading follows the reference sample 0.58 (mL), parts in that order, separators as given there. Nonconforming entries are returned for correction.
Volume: 100 (mL)
